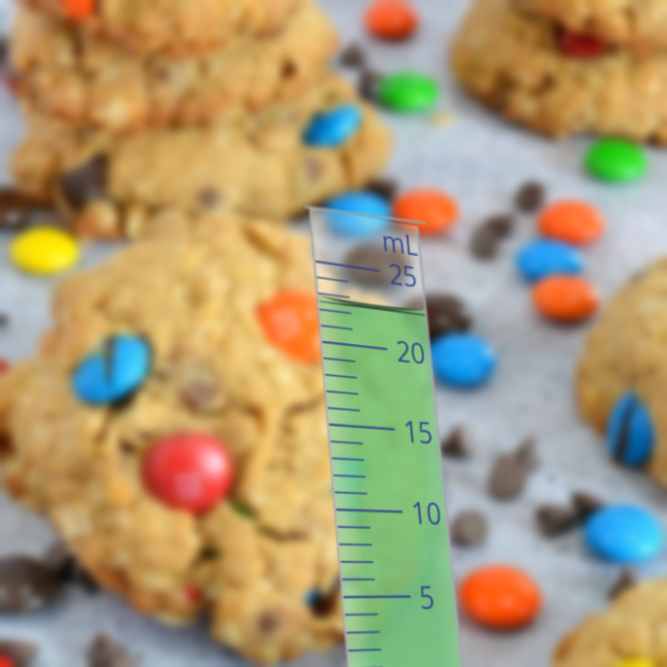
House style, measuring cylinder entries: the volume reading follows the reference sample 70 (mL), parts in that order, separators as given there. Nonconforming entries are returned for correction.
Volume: 22.5 (mL)
